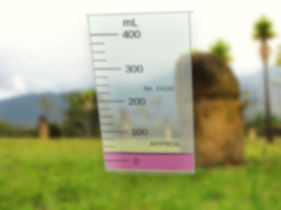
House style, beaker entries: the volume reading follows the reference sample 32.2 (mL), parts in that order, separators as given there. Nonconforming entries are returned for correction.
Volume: 25 (mL)
